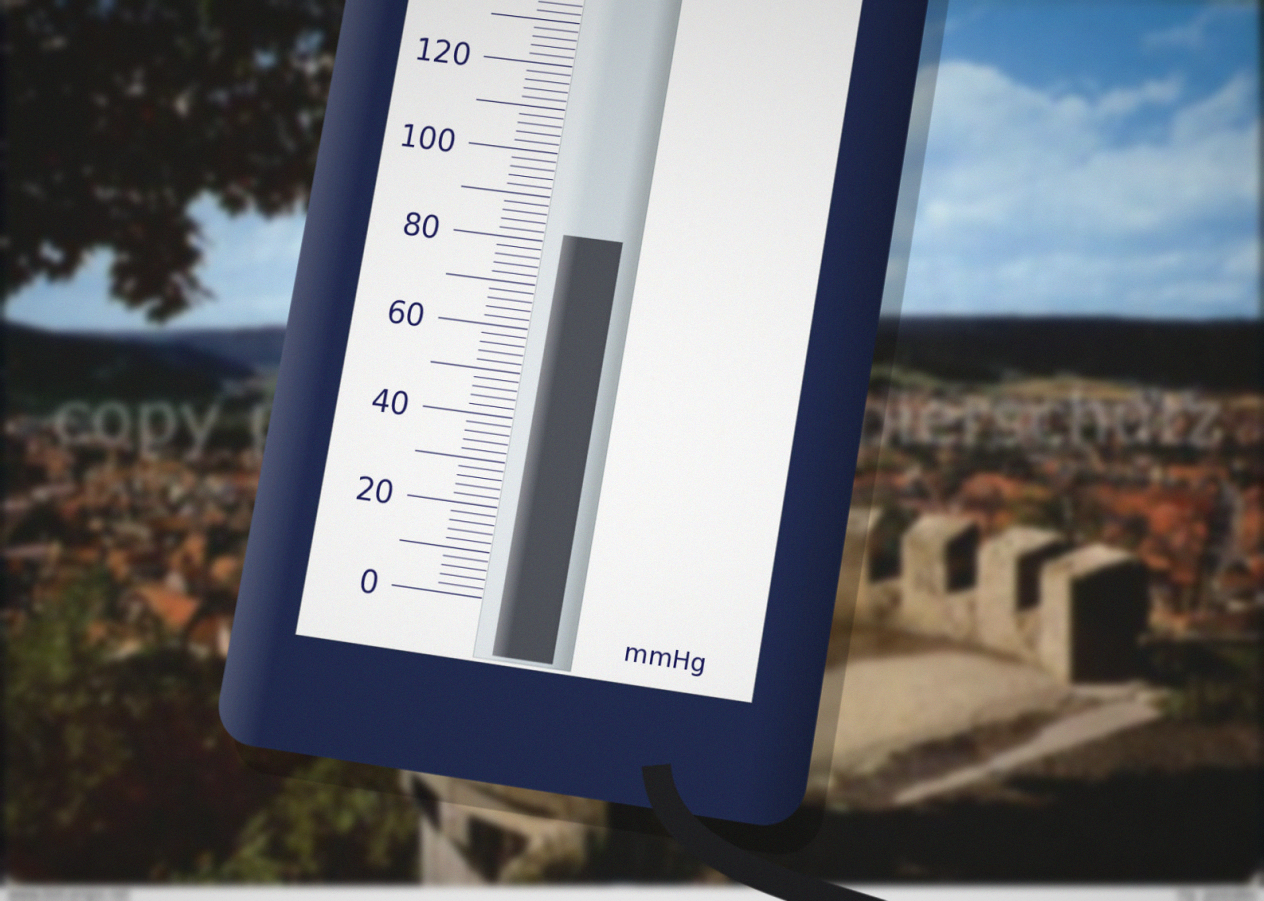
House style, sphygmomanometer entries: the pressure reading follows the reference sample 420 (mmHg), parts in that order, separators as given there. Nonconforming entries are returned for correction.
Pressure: 82 (mmHg)
